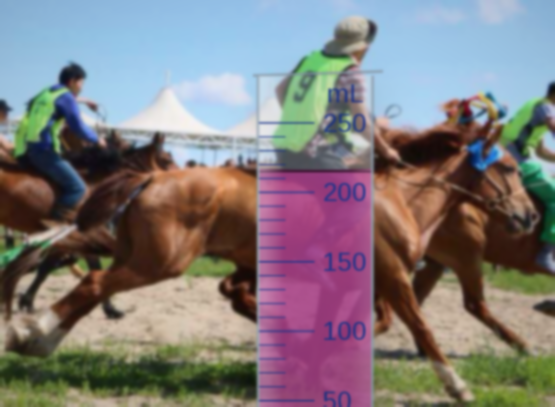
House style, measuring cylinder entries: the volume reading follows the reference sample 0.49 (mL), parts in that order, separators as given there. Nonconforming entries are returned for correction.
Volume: 215 (mL)
